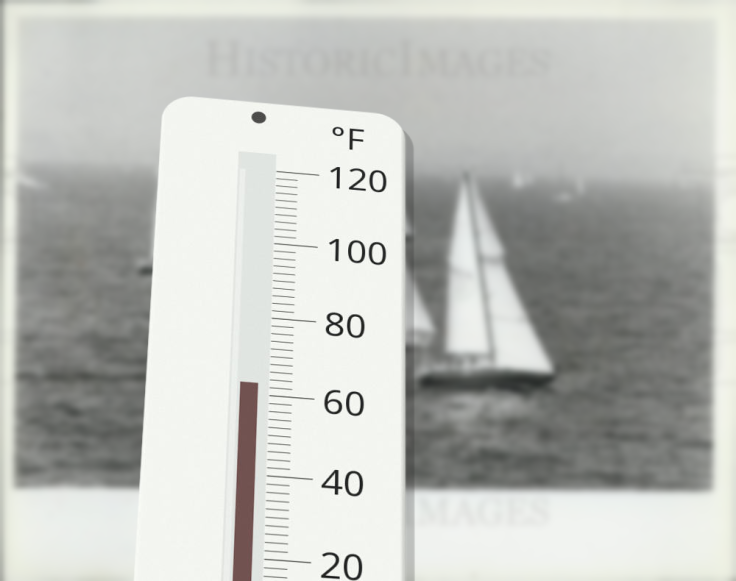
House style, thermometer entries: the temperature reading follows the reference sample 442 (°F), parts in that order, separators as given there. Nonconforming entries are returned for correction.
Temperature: 63 (°F)
